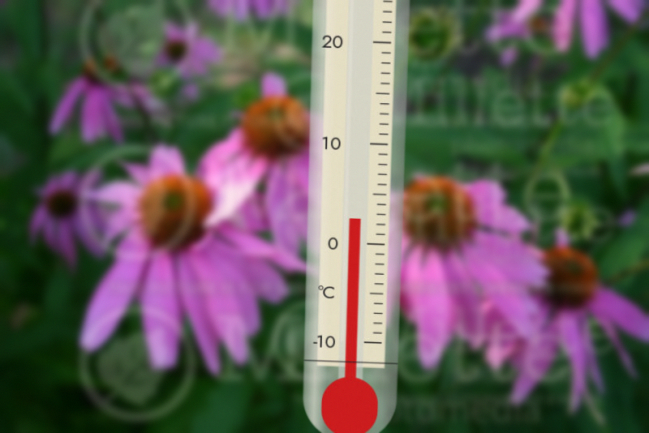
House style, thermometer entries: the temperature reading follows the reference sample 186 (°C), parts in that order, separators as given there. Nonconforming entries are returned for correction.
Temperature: 2.5 (°C)
